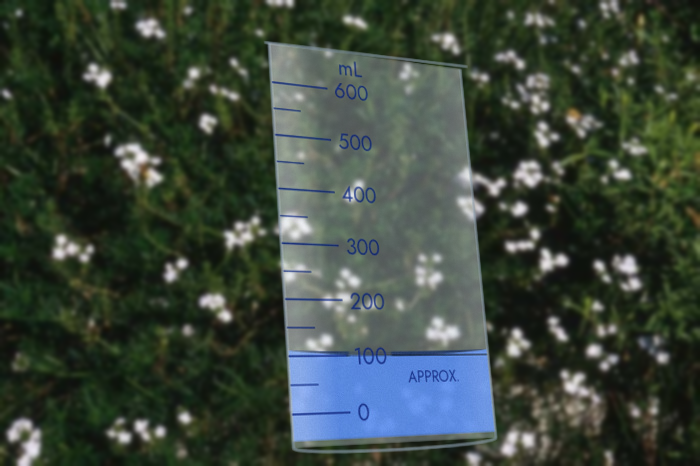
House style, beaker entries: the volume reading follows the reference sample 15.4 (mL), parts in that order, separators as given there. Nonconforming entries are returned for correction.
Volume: 100 (mL)
